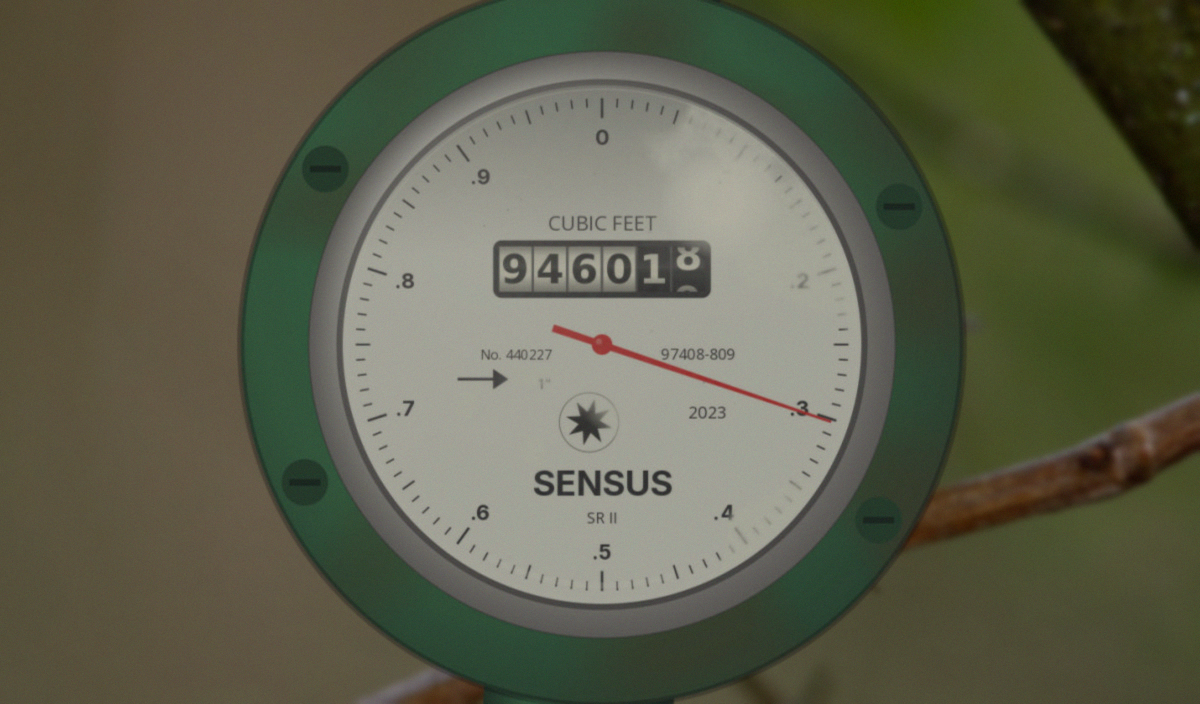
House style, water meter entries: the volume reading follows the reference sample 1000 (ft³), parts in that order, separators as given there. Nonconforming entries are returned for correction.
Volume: 946018.30 (ft³)
